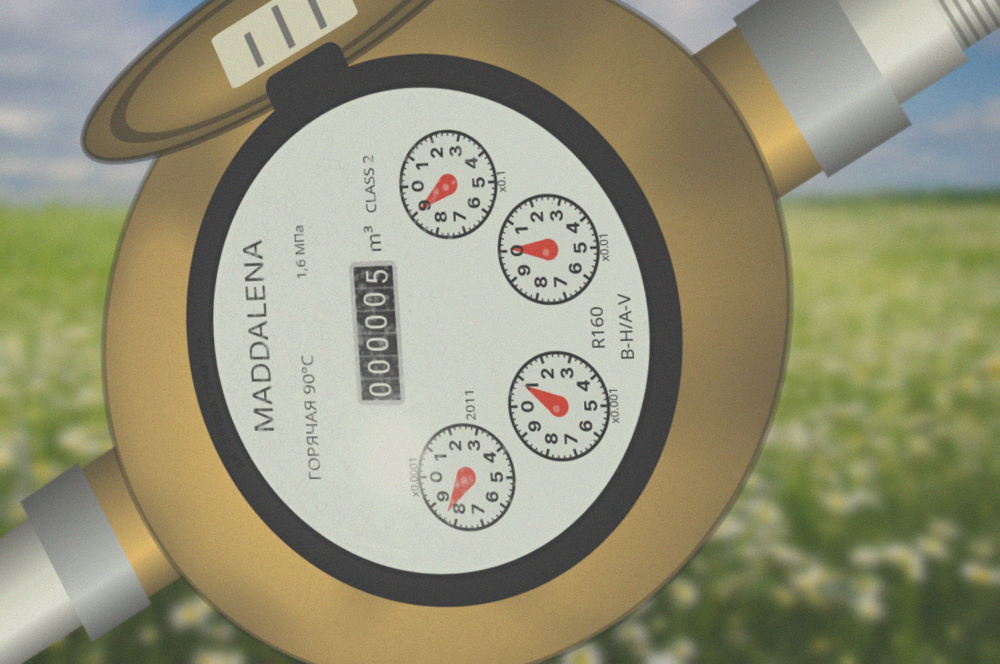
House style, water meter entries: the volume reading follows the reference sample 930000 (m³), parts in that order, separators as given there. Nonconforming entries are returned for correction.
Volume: 4.9008 (m³)
